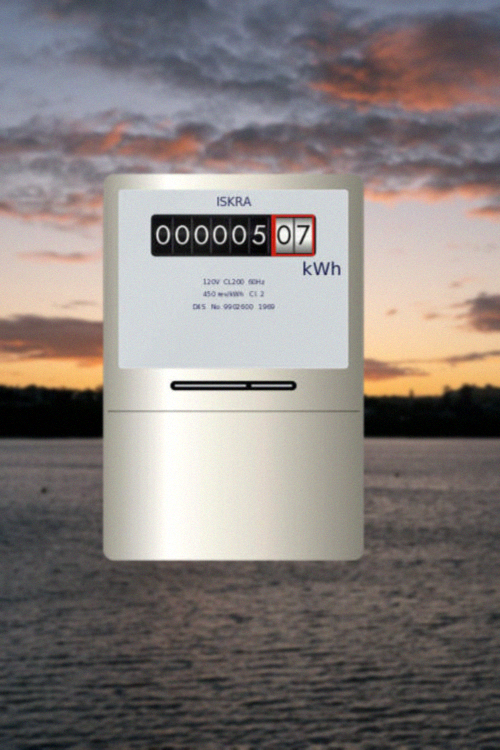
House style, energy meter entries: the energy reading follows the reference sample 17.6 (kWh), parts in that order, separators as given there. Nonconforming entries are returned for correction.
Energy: 5.07 (kWh)
